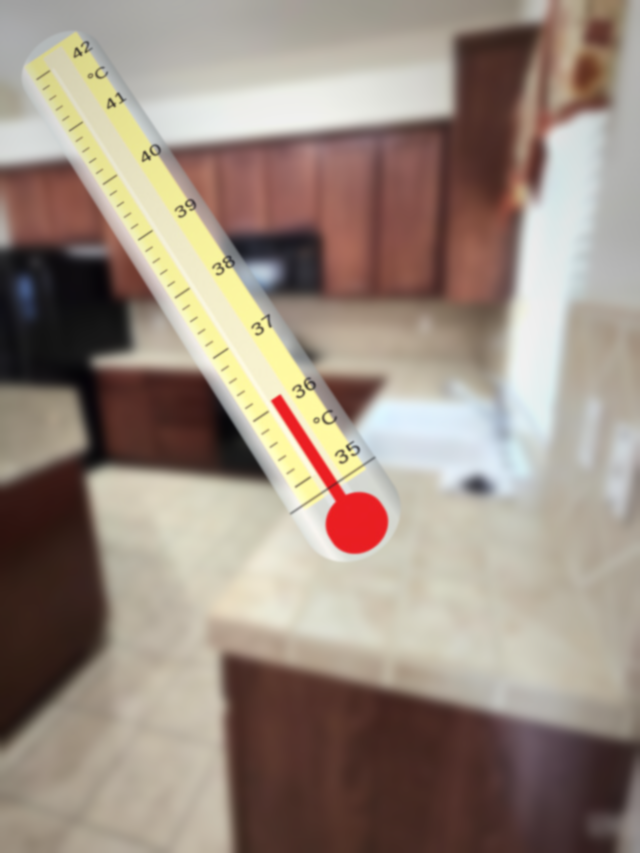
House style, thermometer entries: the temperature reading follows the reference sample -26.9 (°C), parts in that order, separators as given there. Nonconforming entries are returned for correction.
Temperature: 36.1 (°C)
